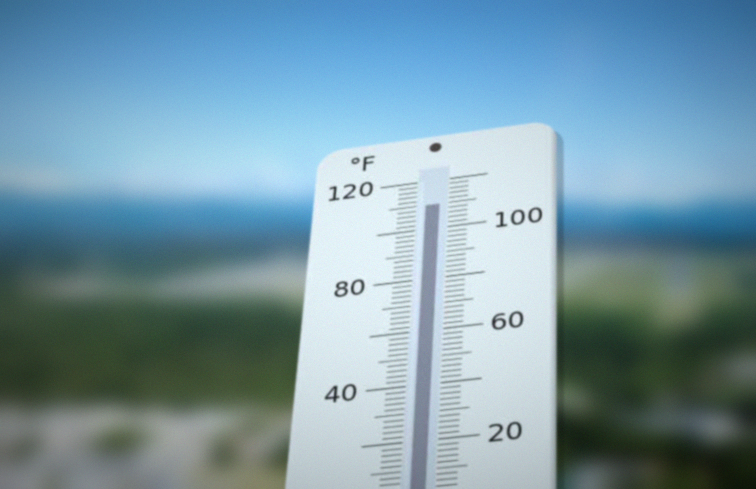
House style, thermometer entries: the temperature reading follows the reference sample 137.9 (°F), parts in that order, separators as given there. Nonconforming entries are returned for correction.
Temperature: 110 (°F)
